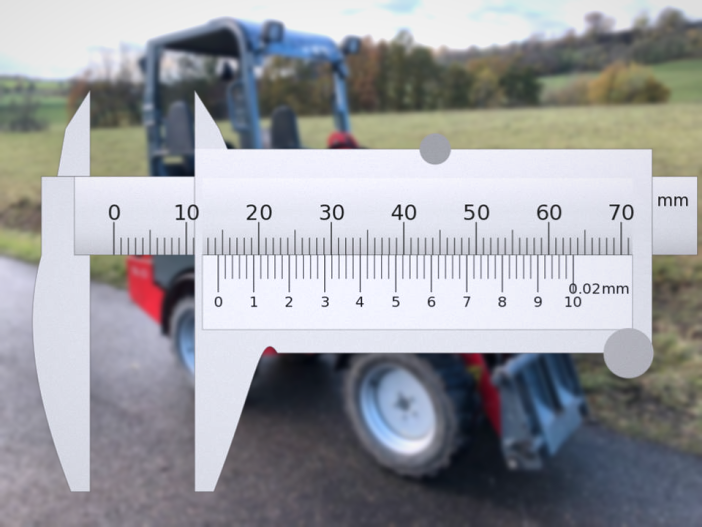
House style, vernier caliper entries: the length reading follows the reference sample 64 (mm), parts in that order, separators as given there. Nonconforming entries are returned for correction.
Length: 14.4 (mm)
